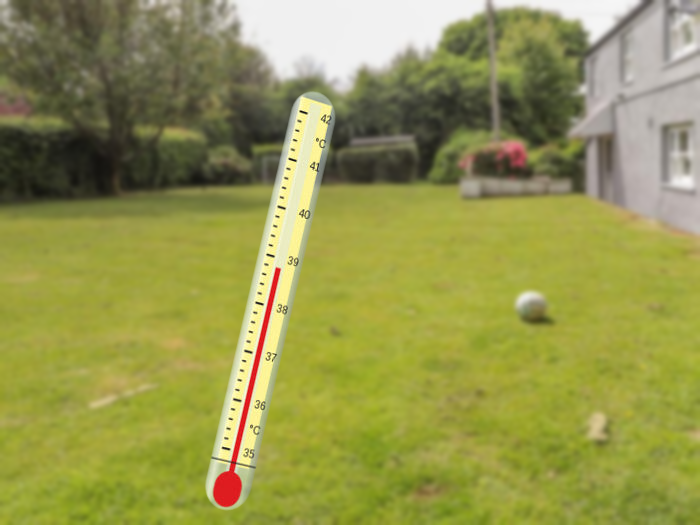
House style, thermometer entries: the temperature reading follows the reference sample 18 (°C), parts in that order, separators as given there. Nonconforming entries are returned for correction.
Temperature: 38.8 (°C)
